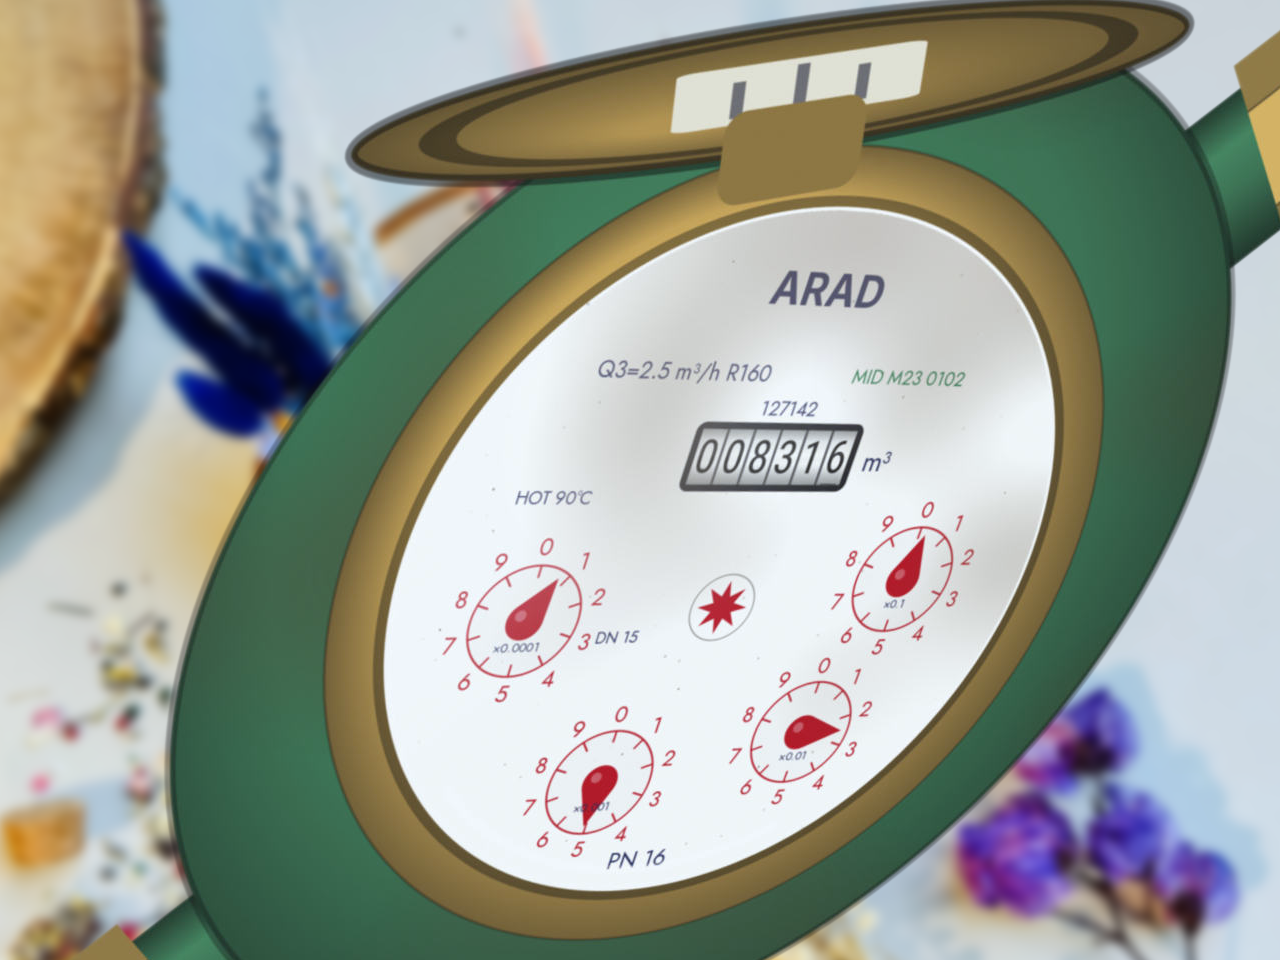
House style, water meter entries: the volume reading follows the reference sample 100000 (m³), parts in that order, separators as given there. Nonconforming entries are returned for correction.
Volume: 8316.0250 (m³)
